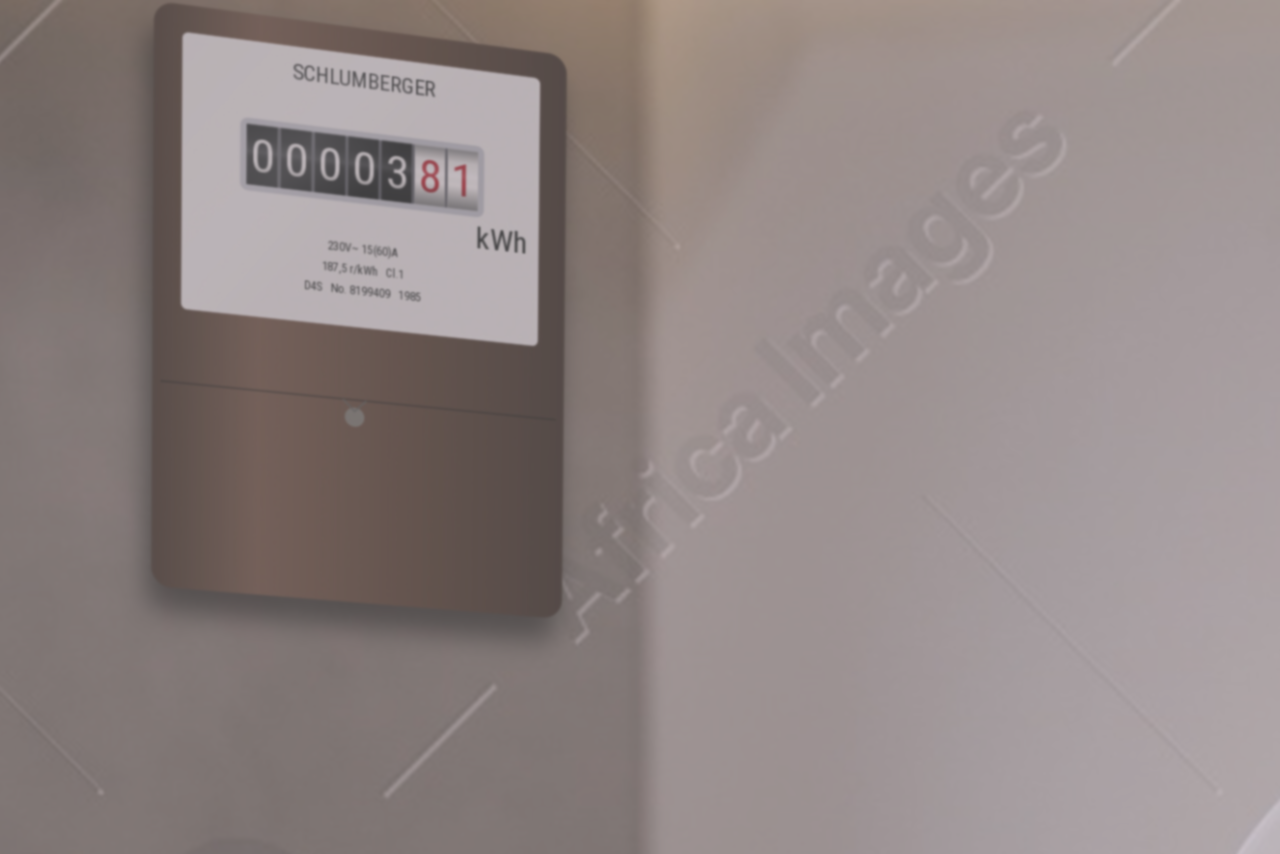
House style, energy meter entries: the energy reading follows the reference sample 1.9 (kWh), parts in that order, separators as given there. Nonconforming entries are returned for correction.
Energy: 3.81 (kWh)
